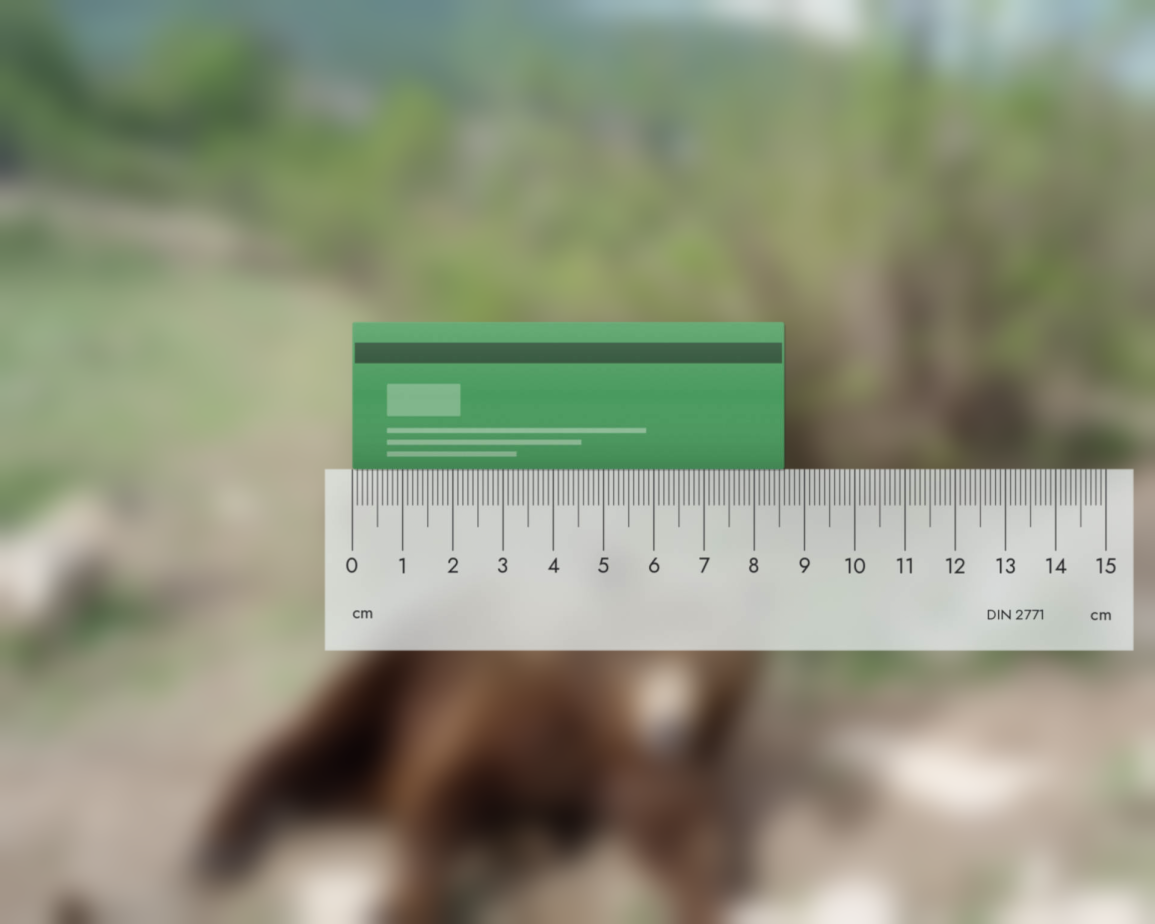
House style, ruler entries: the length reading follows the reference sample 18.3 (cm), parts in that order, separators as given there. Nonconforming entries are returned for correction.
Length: 8.6 (cm)
